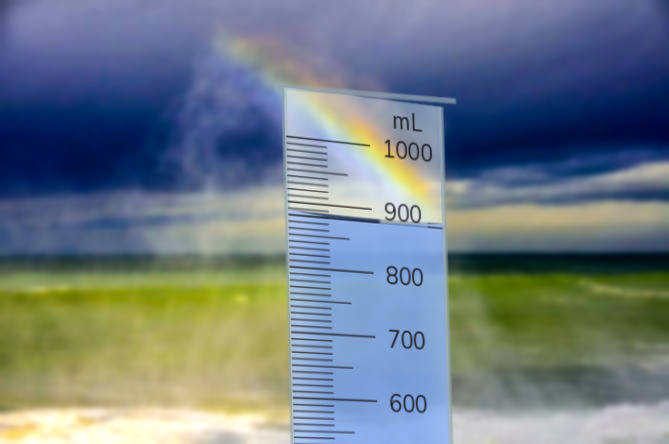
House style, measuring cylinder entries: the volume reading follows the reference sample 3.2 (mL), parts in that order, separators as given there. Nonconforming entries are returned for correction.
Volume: 880 (mL)
